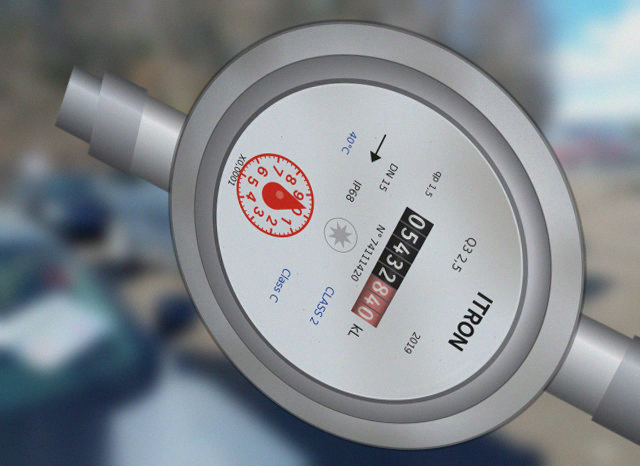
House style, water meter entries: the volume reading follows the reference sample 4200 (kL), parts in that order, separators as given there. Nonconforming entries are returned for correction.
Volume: 5432.8399 (kL)
